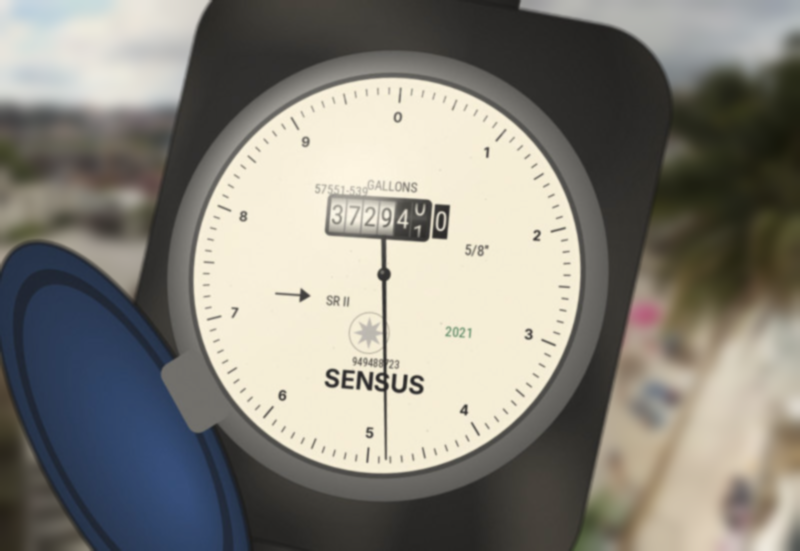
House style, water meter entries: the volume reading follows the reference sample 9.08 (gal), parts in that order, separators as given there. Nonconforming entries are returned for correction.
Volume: 3729404.8 (gal)
